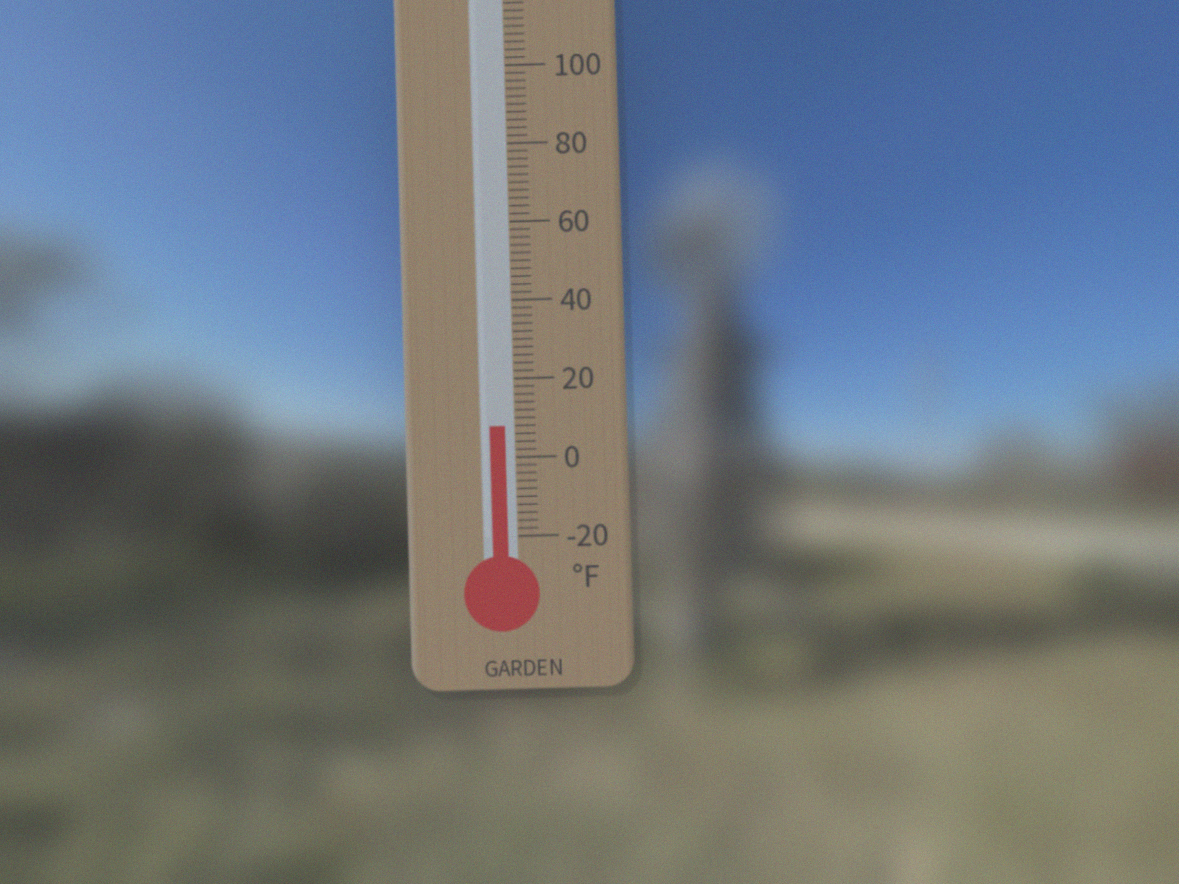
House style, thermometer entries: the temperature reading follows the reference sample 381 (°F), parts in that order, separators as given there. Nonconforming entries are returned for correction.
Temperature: 8 (°F)
